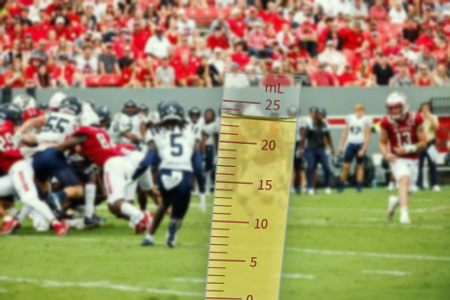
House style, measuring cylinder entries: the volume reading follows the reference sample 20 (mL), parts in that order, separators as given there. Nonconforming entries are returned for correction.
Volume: 23 (mL)
